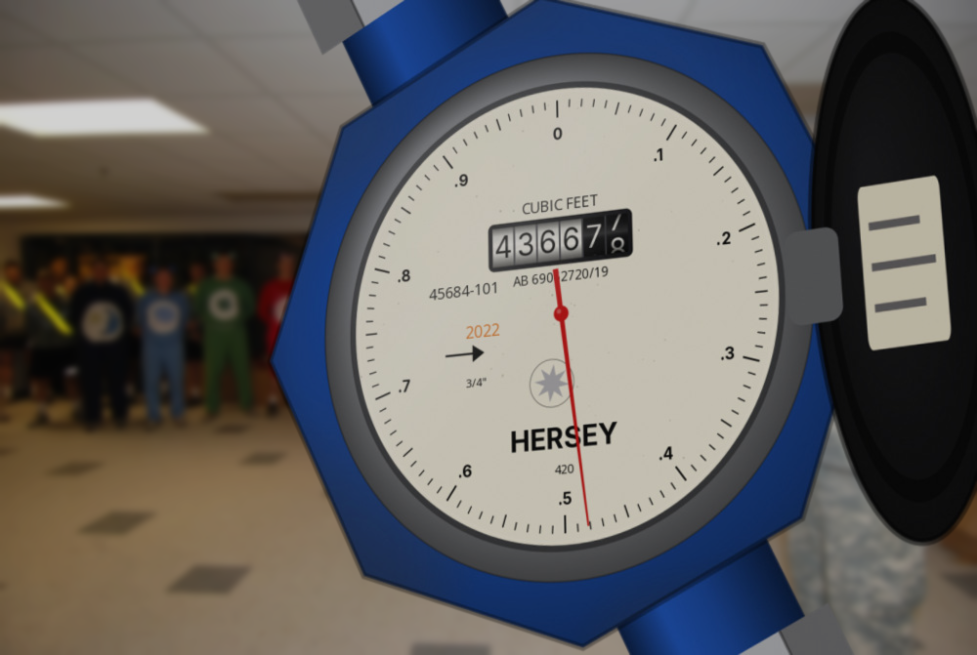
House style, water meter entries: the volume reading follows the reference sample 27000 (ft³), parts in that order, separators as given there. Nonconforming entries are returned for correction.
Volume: 436677.48 (ft³)
